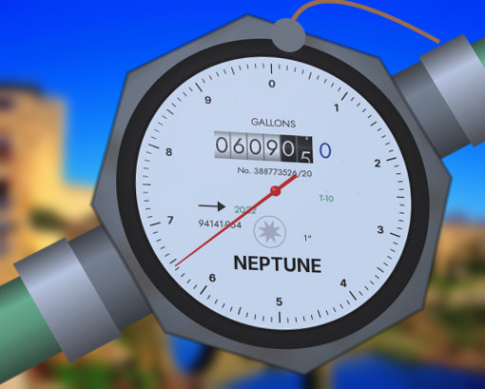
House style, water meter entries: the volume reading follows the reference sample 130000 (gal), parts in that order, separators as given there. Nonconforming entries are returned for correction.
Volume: 609046.4 (gal)
